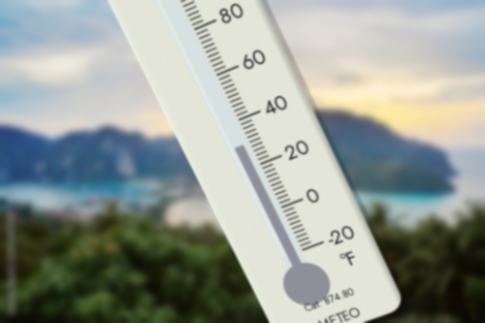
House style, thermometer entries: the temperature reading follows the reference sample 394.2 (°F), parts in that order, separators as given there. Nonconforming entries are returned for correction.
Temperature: 30 (°F)
